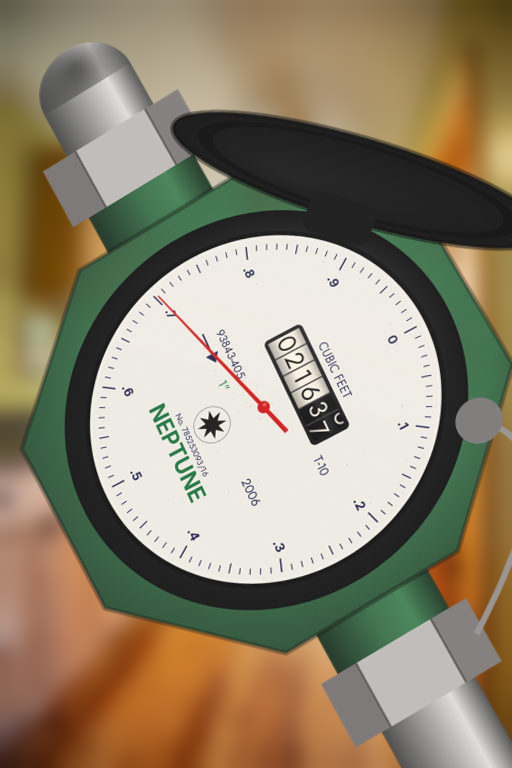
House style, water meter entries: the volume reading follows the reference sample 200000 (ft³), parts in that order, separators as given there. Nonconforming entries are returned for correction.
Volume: 21636.70 (ft³)
